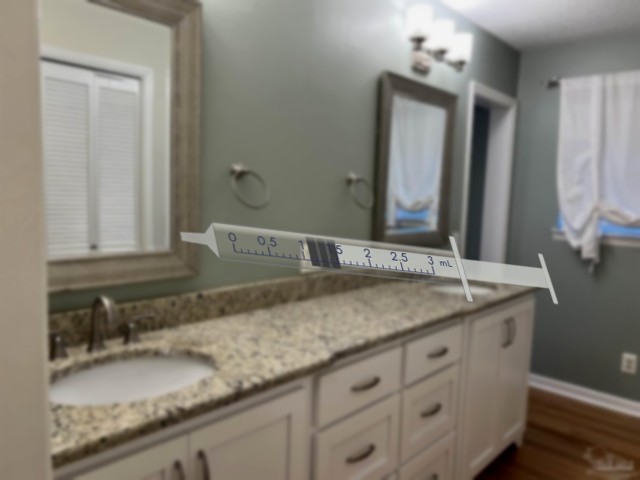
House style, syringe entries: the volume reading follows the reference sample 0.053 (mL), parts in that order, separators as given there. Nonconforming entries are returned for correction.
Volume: 1.1 (mL)
